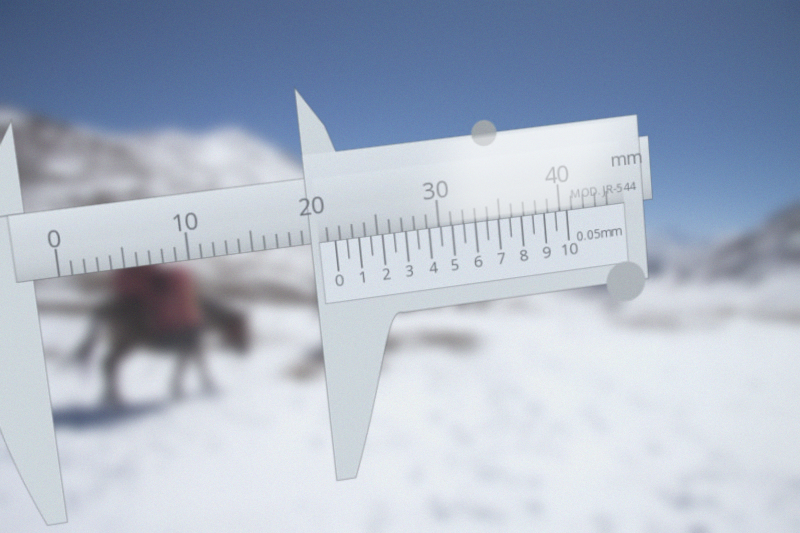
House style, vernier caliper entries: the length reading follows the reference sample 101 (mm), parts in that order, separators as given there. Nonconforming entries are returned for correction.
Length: 21.6 (mm)
